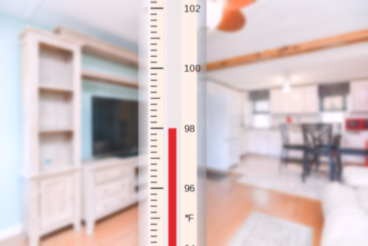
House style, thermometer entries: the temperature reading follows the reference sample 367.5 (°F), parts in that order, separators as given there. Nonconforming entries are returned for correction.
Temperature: 98 (°F)
